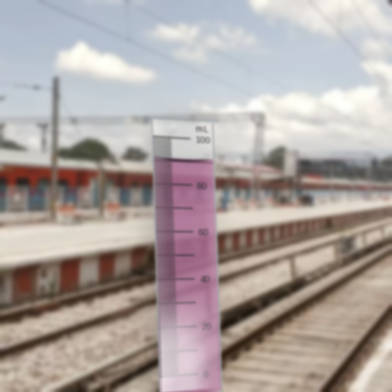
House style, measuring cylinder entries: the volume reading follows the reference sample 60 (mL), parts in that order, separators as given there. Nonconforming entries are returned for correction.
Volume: 90 (mL)
